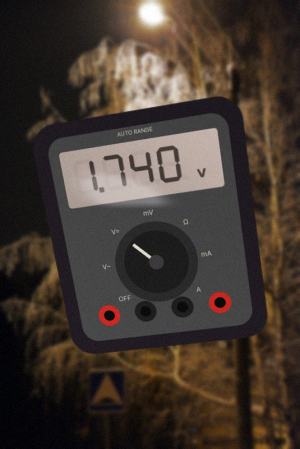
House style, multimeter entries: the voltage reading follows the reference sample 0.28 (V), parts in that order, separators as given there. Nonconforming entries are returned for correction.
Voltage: 1.740 (V)
